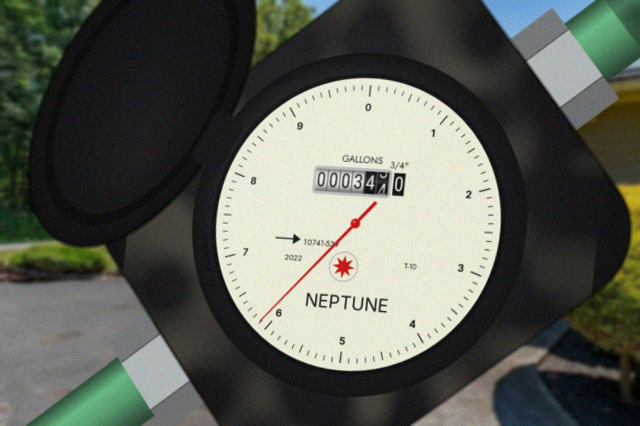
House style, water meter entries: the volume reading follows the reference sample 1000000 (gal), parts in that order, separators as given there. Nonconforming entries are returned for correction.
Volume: 3436.1 (gal)
